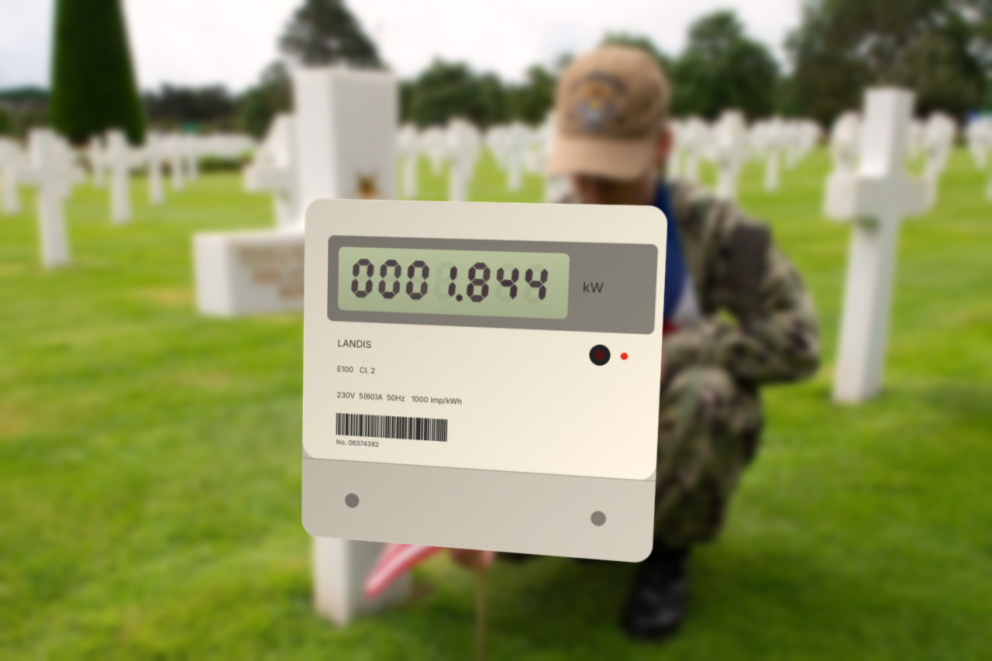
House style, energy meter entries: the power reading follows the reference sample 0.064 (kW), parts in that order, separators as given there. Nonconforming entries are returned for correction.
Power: 1.844 (kW)
